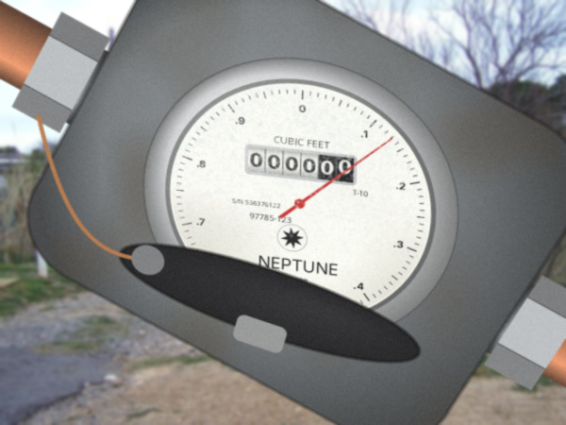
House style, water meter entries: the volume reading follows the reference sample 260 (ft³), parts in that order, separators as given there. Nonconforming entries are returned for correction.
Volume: 0.13 (ft³)
